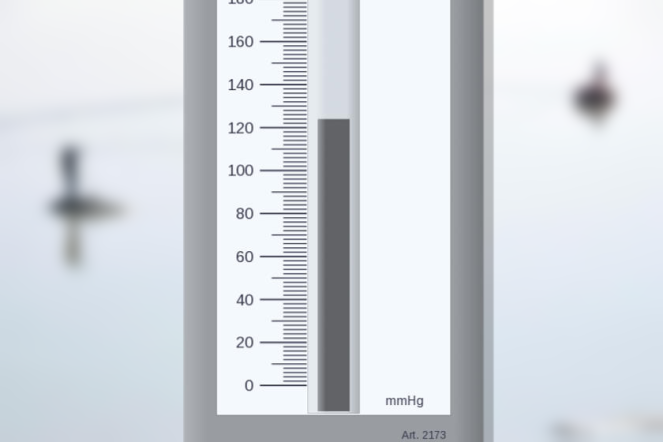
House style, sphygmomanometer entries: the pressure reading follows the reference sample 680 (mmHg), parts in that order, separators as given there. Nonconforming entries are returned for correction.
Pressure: 124 (mmHg)
